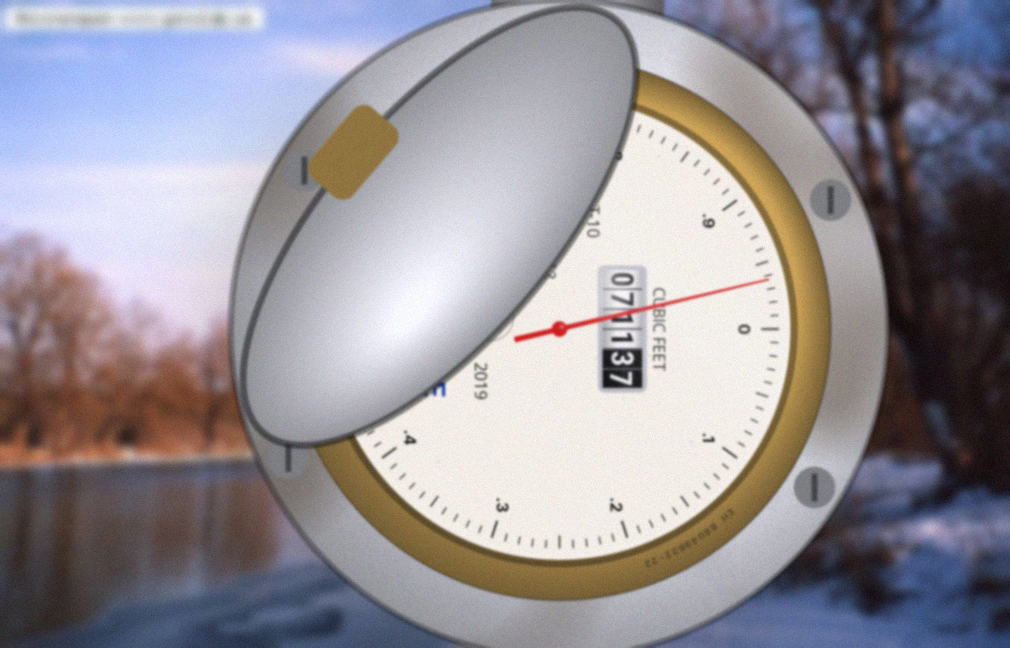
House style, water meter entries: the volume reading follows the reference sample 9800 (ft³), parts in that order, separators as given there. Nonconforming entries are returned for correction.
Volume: 71136.96 (ft³)
